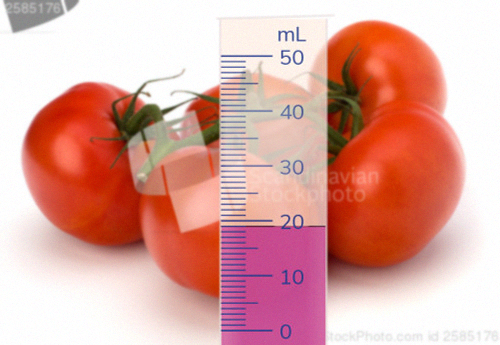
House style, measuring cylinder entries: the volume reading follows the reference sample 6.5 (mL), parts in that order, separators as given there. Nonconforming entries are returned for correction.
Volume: 19 (mL)
